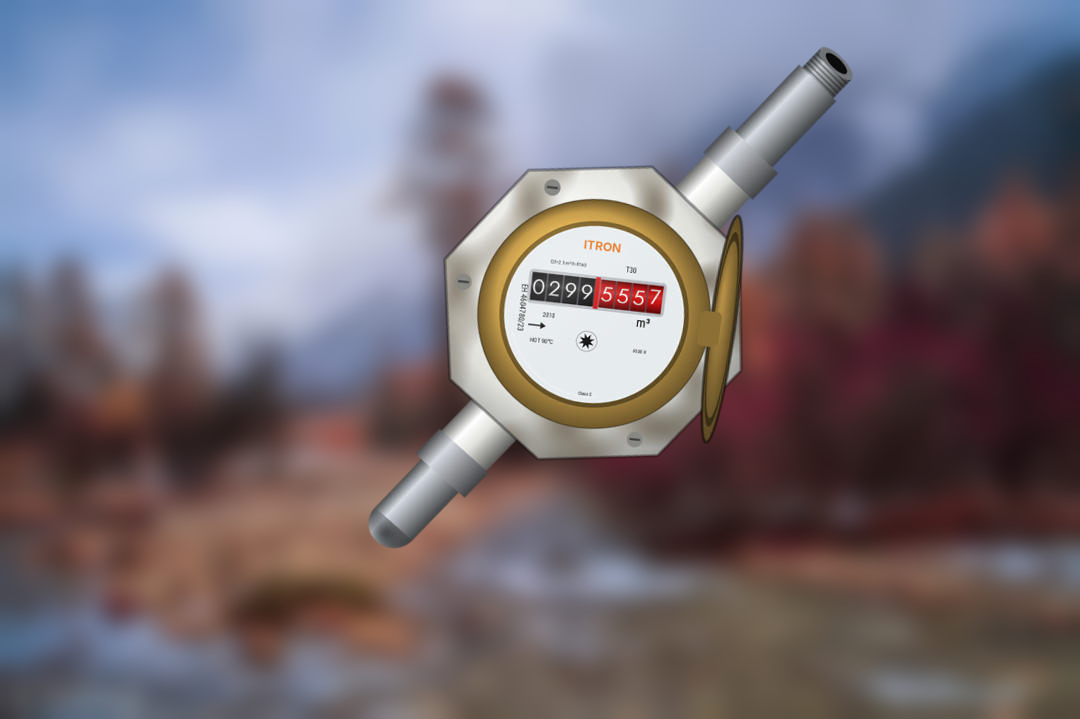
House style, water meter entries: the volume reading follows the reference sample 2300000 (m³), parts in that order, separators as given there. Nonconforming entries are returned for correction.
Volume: 299.5557 (m³)
